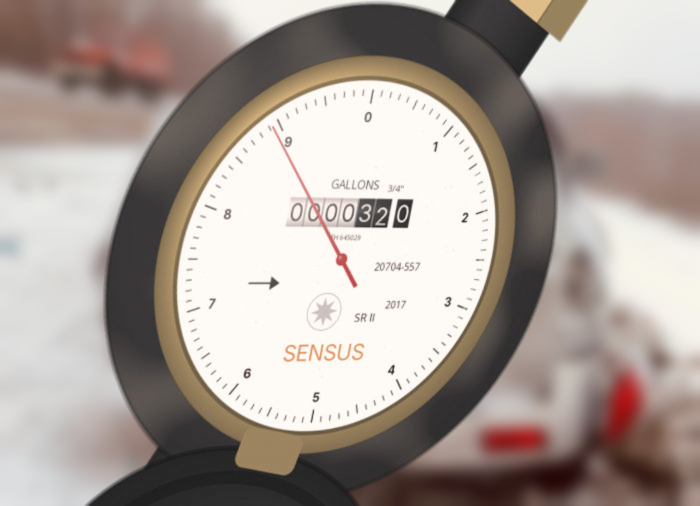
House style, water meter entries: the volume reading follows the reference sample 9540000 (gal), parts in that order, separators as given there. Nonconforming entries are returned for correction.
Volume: 318.9 (gal)
